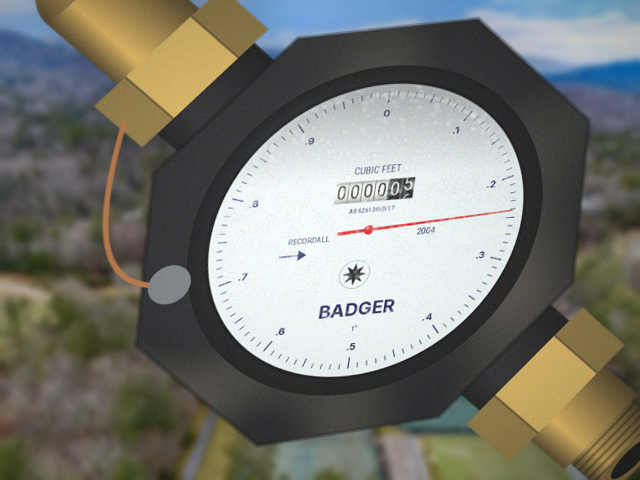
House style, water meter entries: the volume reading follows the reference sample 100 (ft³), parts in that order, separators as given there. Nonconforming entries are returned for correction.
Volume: 5.24 (ft³)
